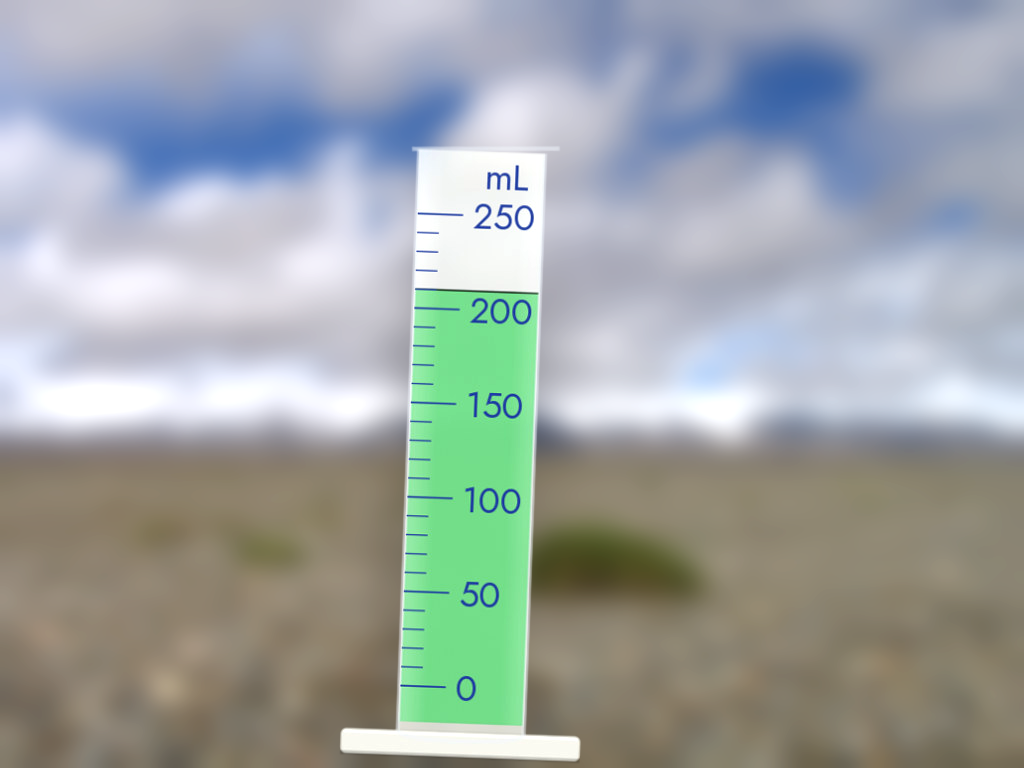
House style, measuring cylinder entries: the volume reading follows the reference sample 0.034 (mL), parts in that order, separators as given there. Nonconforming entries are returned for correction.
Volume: 210 (mL)
